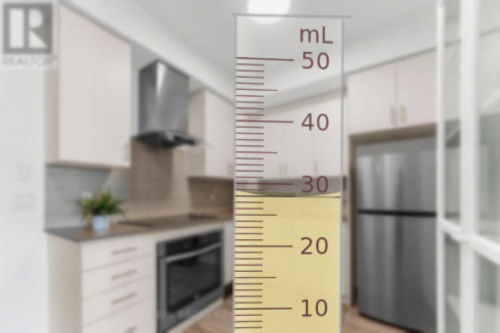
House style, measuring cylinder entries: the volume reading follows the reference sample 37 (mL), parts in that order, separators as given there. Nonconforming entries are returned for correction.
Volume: 28 (mL)
